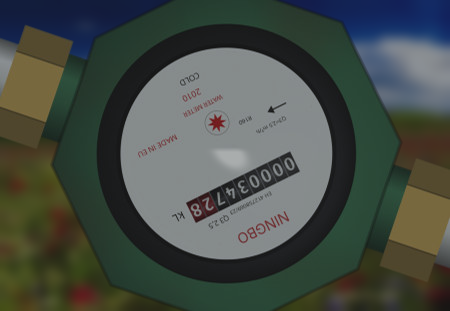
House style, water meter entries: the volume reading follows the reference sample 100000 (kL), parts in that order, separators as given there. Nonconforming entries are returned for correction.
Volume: 347.28 (kL)
